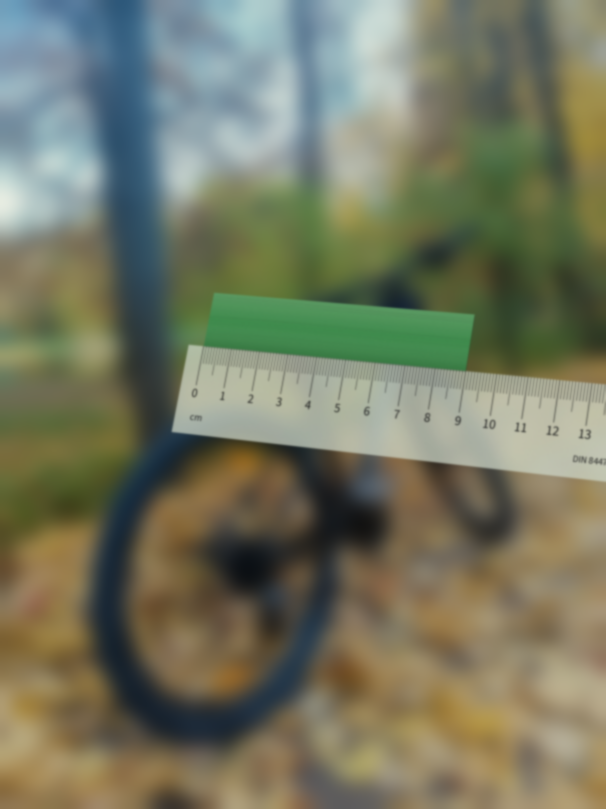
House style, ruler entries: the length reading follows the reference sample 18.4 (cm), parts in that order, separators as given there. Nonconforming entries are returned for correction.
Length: 9 (cm)
